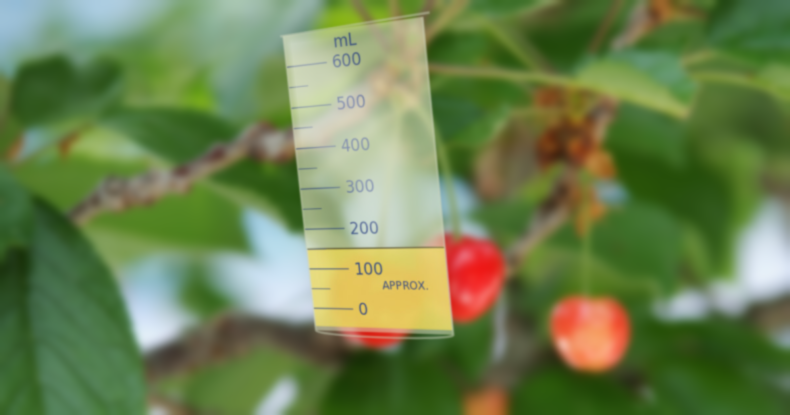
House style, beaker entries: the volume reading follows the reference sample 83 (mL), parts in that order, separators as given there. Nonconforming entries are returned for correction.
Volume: 150 (mL)
